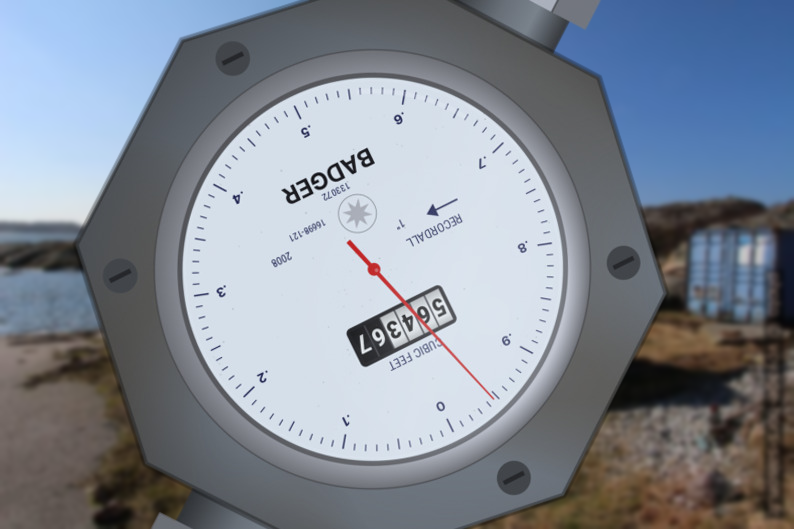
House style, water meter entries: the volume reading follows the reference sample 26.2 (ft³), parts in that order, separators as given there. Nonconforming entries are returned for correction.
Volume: 564366.95 (ft³)
